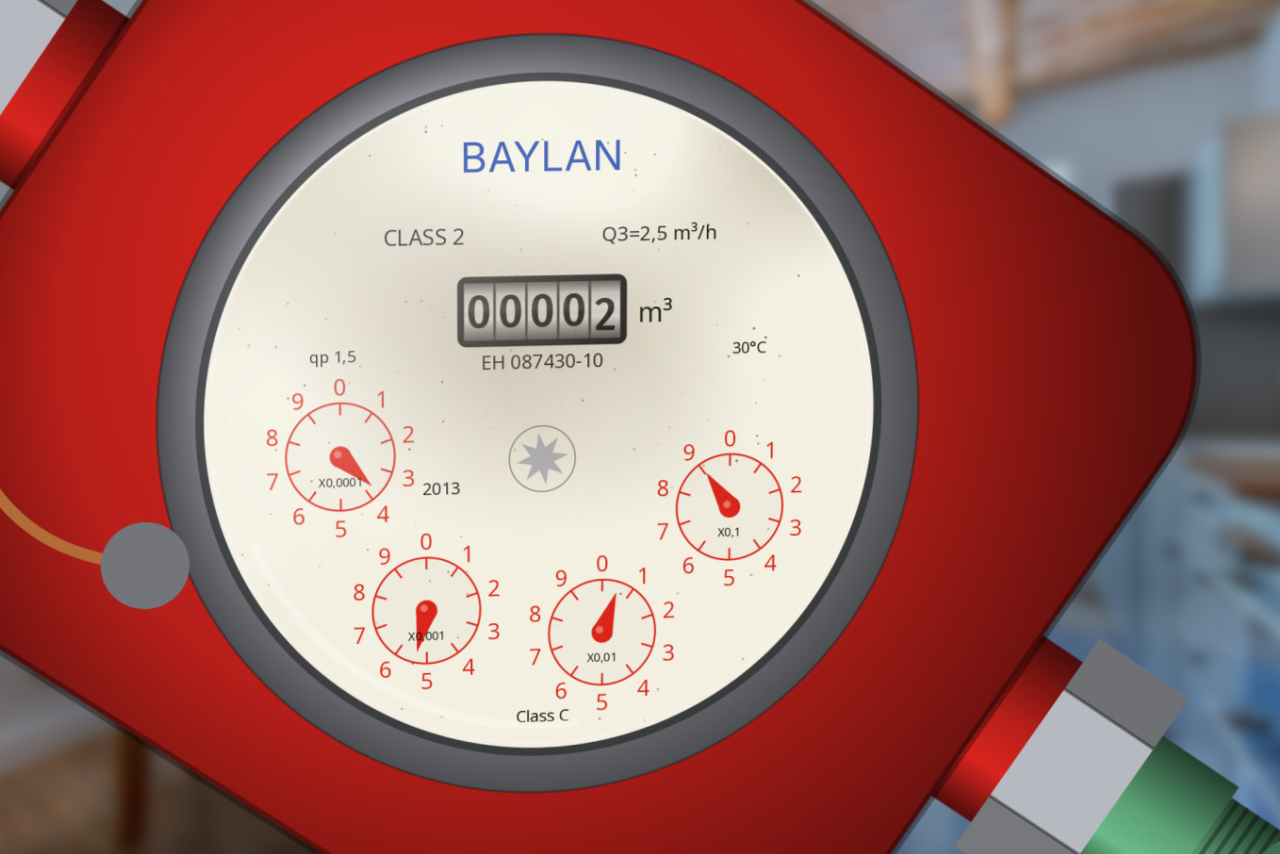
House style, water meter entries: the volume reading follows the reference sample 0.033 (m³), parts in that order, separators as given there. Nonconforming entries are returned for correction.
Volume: 1.9053 (m³)
